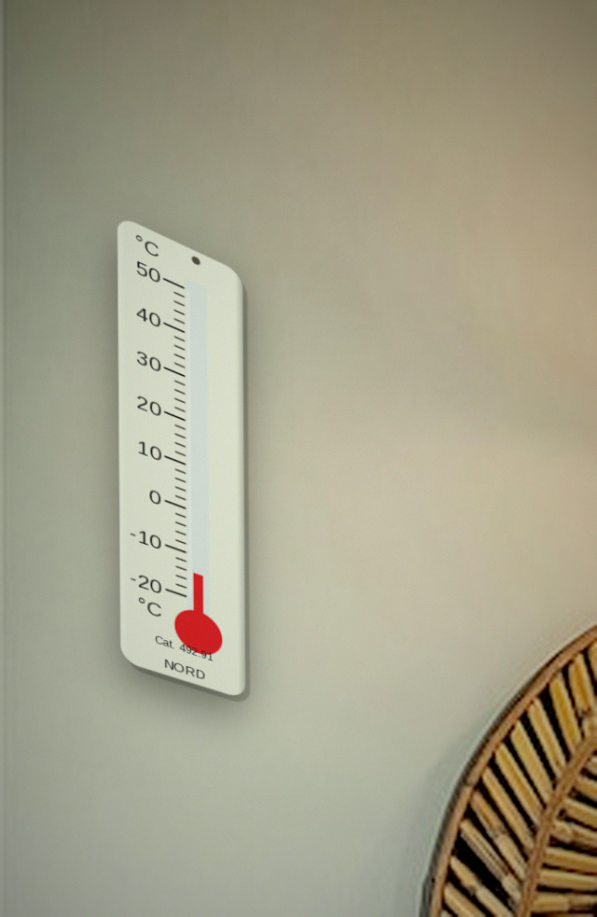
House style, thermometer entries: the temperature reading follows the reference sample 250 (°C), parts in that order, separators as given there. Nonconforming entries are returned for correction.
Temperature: -14 (°C)
